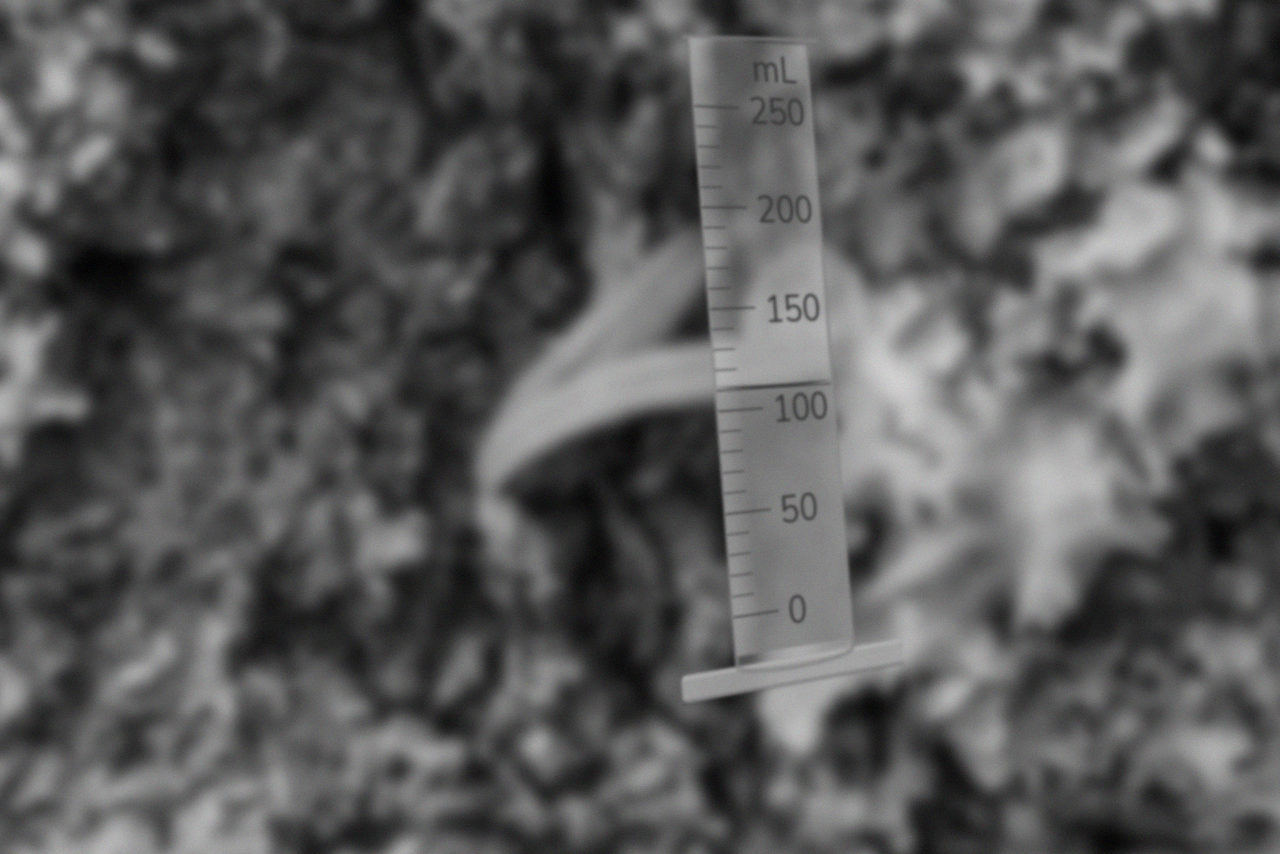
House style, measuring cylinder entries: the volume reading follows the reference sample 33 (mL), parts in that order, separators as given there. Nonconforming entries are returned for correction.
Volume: 110 (mL)
